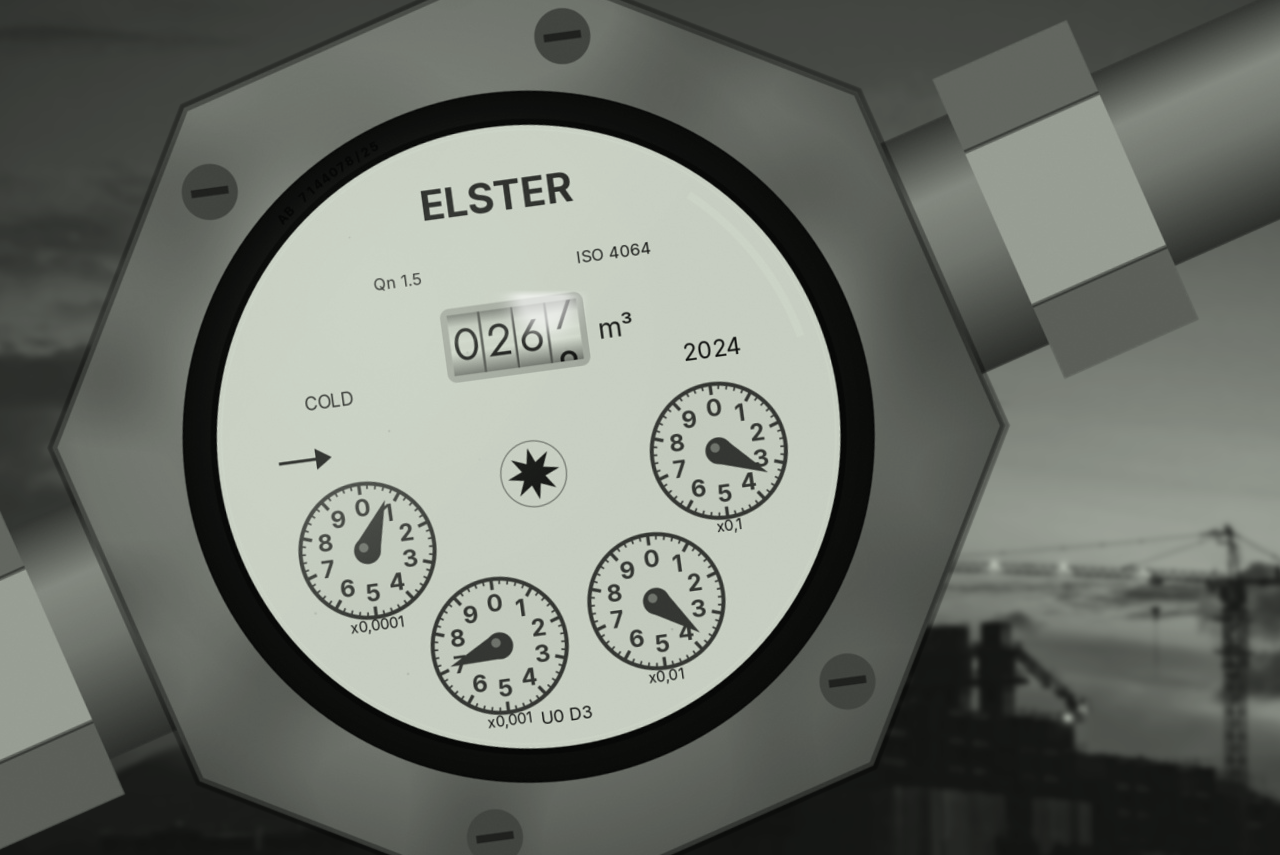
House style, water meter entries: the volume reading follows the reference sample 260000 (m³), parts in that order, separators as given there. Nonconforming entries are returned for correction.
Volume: 267.3370 (m³)
